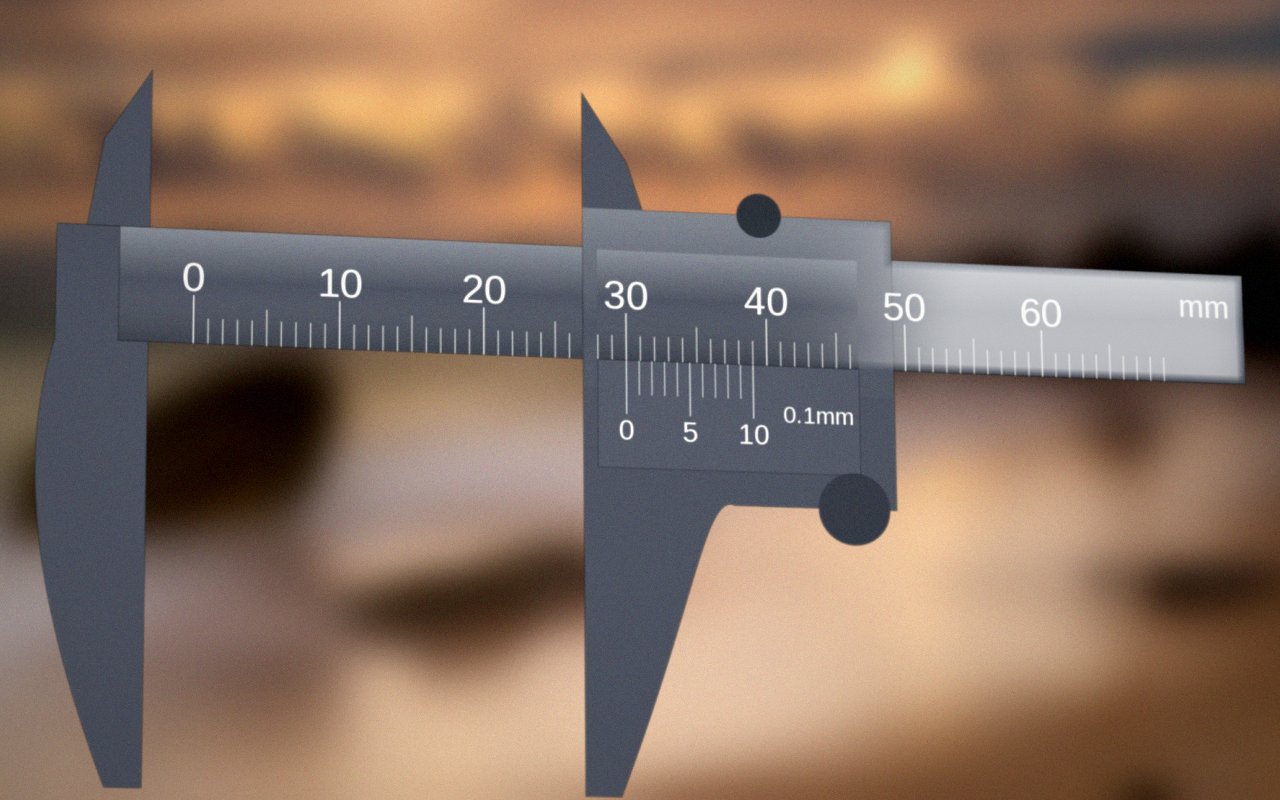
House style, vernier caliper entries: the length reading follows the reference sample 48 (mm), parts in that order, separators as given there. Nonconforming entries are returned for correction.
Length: 30.0 (mm)
